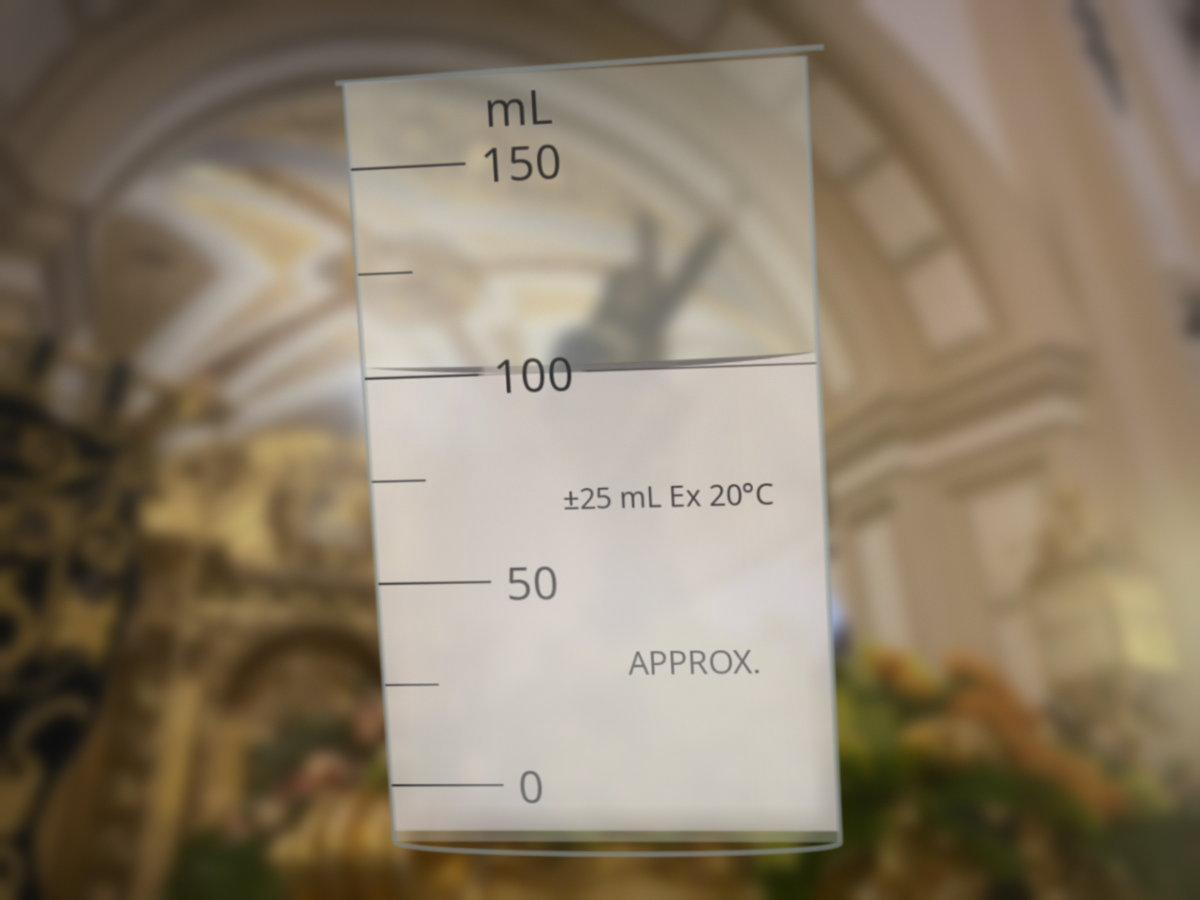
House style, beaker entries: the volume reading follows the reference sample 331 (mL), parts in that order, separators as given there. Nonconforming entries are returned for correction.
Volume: 100 (mL)
